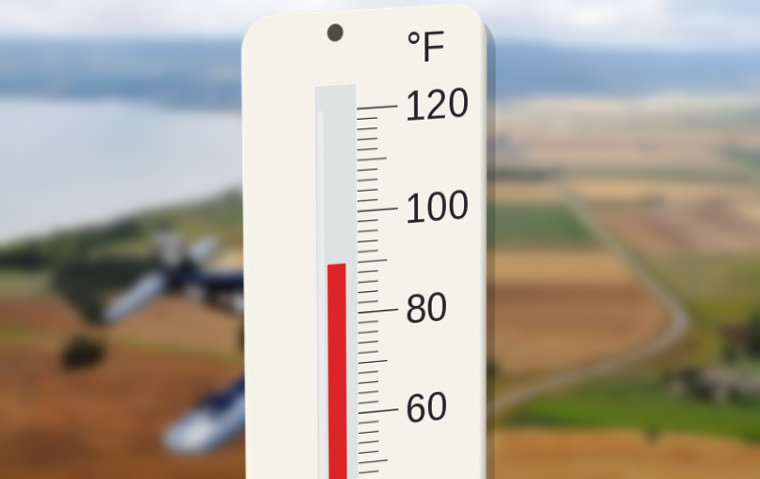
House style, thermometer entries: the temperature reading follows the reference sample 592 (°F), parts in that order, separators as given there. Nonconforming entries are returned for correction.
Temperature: 90 (°F)
